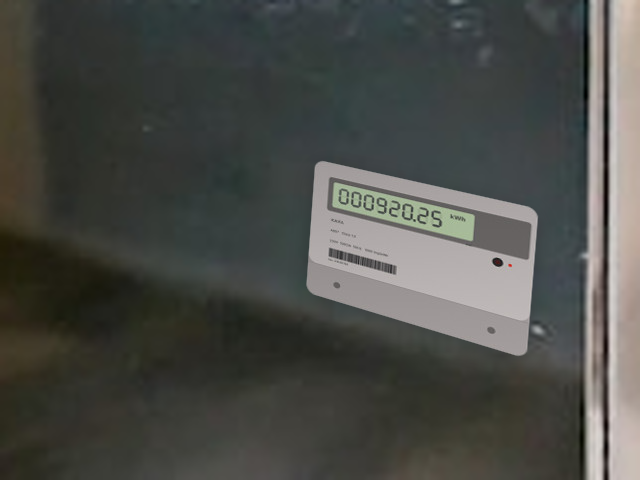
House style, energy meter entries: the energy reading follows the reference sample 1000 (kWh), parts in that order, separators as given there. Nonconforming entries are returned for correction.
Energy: 920.25 (kWh)
